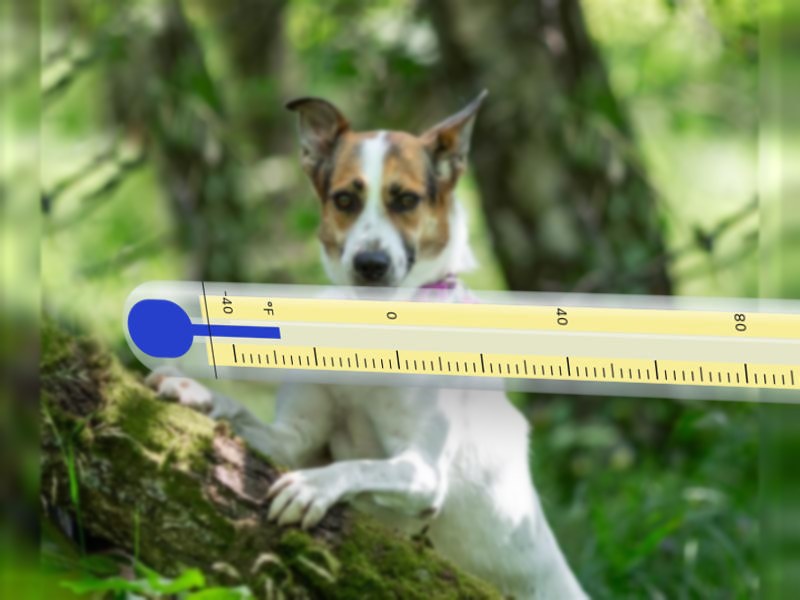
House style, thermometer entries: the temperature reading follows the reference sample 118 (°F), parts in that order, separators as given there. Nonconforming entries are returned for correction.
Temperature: -28 (°F)
